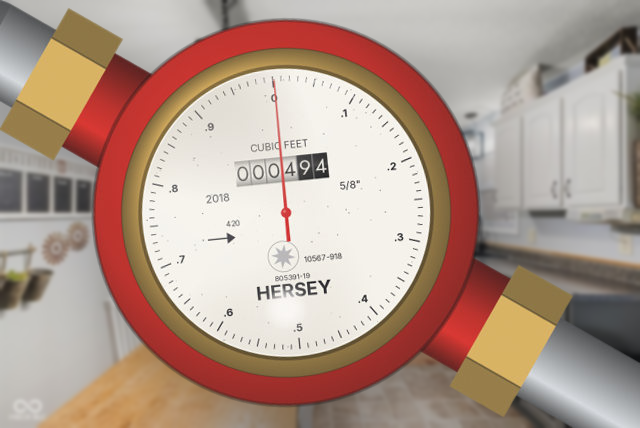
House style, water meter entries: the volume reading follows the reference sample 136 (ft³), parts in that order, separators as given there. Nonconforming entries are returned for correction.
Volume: 494.00 (ft³)
